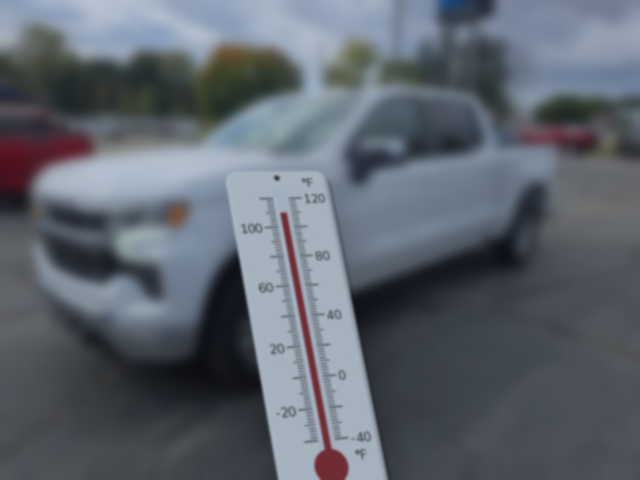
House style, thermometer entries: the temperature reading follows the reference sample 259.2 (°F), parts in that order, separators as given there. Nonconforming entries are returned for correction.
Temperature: 110 (°F)
